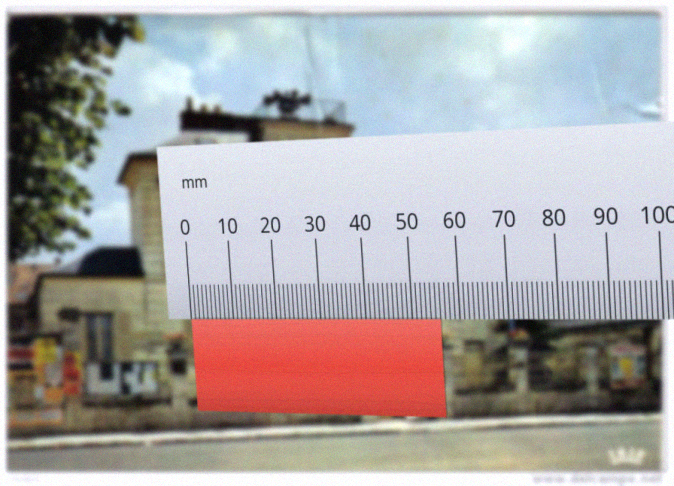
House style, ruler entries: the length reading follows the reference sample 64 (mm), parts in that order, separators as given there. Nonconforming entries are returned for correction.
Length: 56 (mm)
